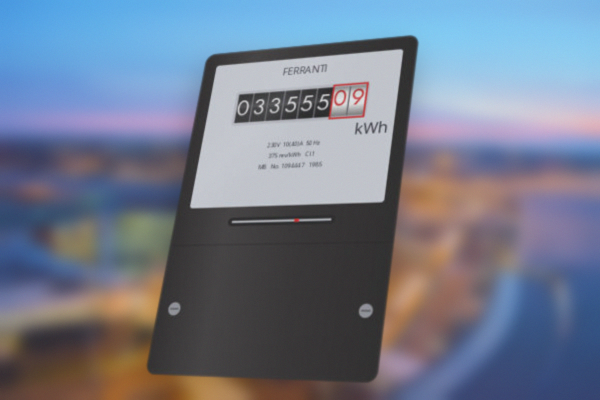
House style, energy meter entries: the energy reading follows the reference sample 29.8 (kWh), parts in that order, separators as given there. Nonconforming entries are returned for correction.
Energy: 33555.09 (kWh)
